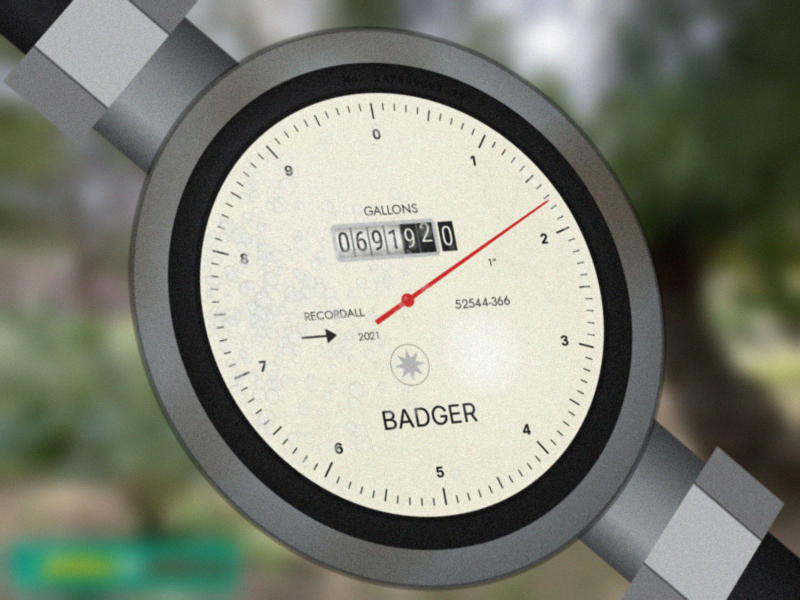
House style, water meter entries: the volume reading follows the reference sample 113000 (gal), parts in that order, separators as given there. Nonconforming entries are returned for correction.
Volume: 691921.7 (gal)
